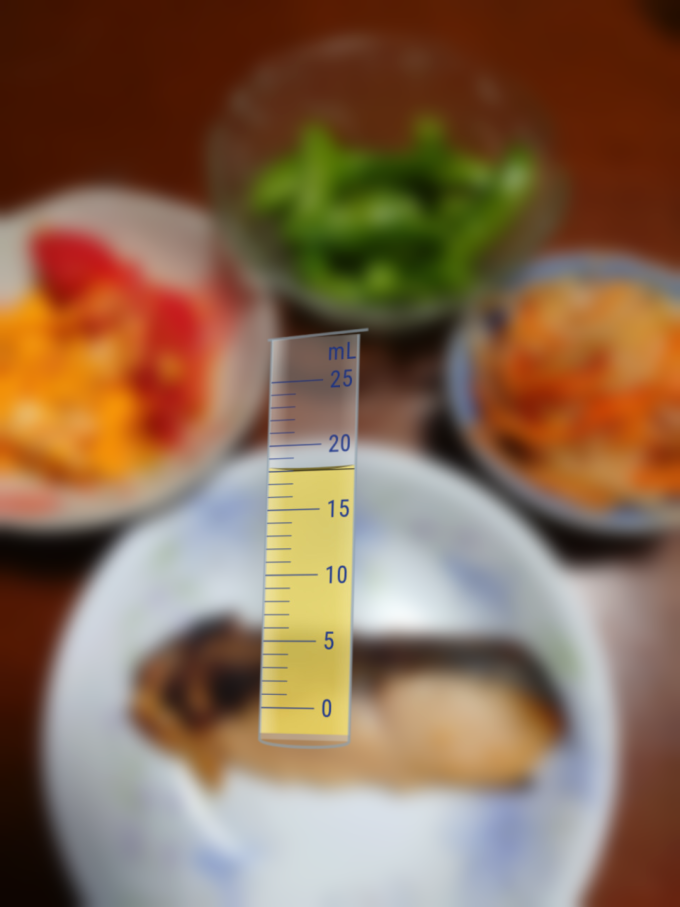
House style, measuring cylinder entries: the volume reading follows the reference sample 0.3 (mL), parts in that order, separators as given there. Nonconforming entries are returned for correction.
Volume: 18 (mL)
